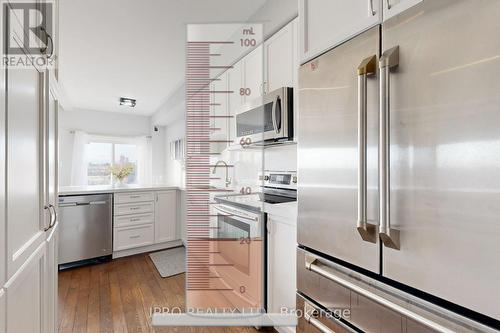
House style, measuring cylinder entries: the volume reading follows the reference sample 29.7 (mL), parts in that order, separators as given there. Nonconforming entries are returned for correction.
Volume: 20 (mL)
